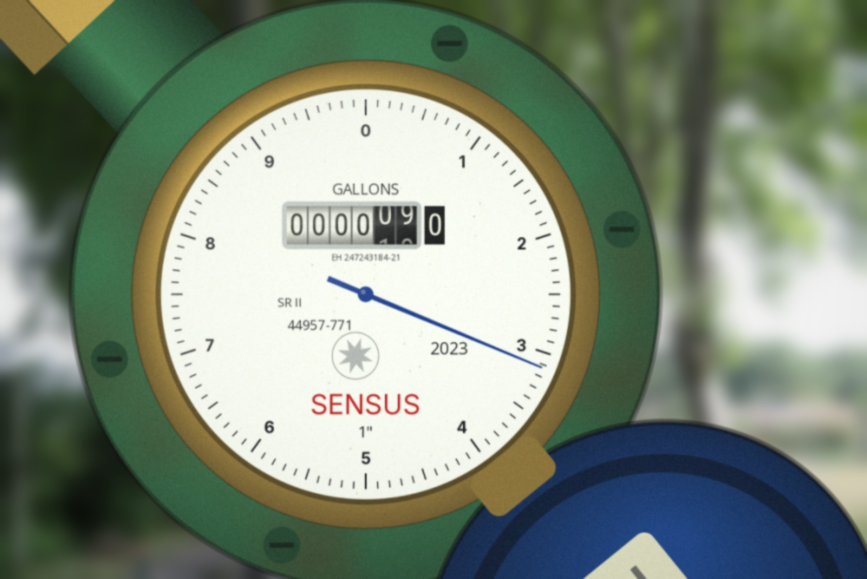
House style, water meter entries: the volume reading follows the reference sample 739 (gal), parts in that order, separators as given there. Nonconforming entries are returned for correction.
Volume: 93.1 (gal)
